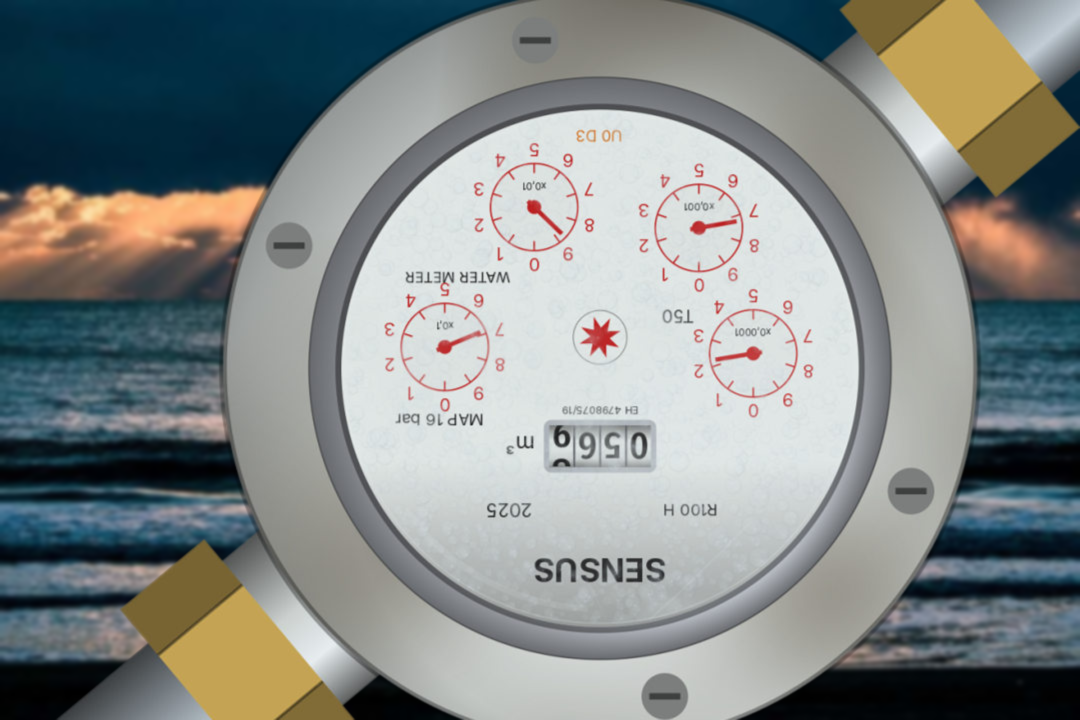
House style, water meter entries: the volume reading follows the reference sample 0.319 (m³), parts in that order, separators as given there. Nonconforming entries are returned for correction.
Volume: 568.6872 (m³)
